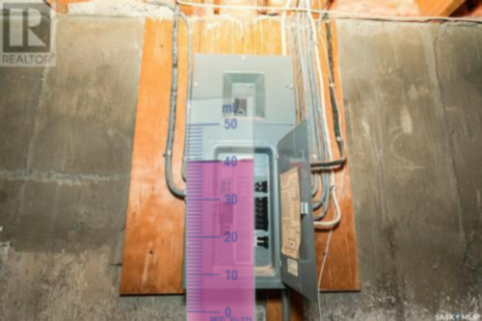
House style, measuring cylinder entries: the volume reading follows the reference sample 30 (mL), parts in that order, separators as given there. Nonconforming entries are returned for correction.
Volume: 40 (mL)
